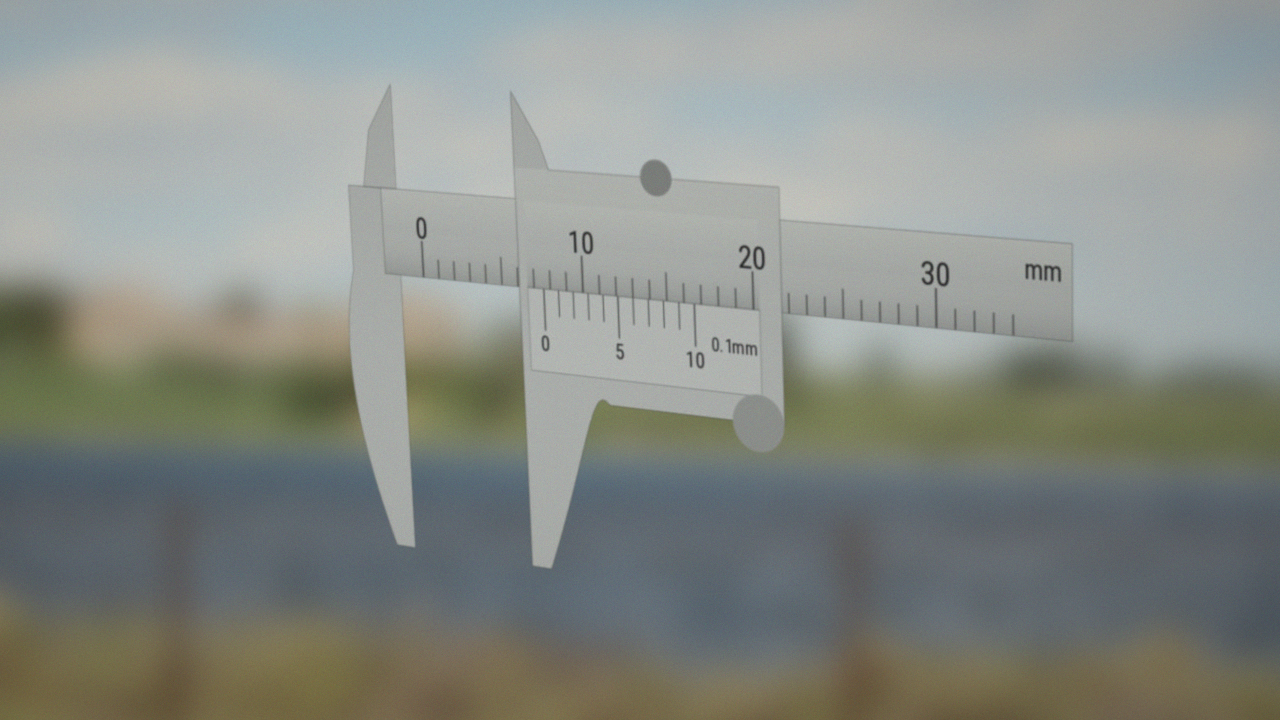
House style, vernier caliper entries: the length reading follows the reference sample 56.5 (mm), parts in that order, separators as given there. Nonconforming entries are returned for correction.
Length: 7.6 (mm)
